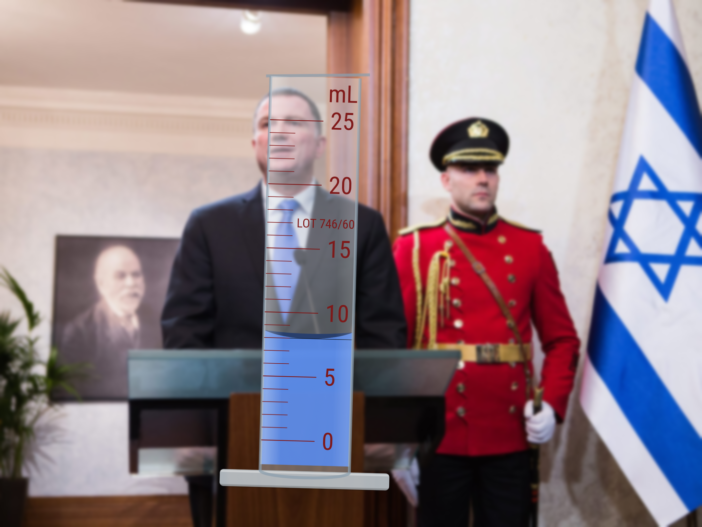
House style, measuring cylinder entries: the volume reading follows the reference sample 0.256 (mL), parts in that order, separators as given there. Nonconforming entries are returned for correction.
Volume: 8 (mL)
